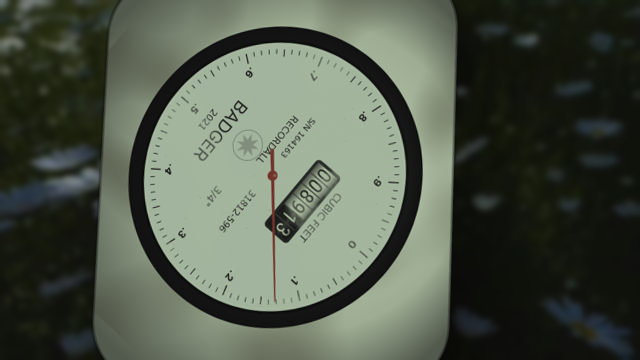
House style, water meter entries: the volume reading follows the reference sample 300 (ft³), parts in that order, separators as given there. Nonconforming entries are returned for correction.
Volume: 8913.13 (ft³)
